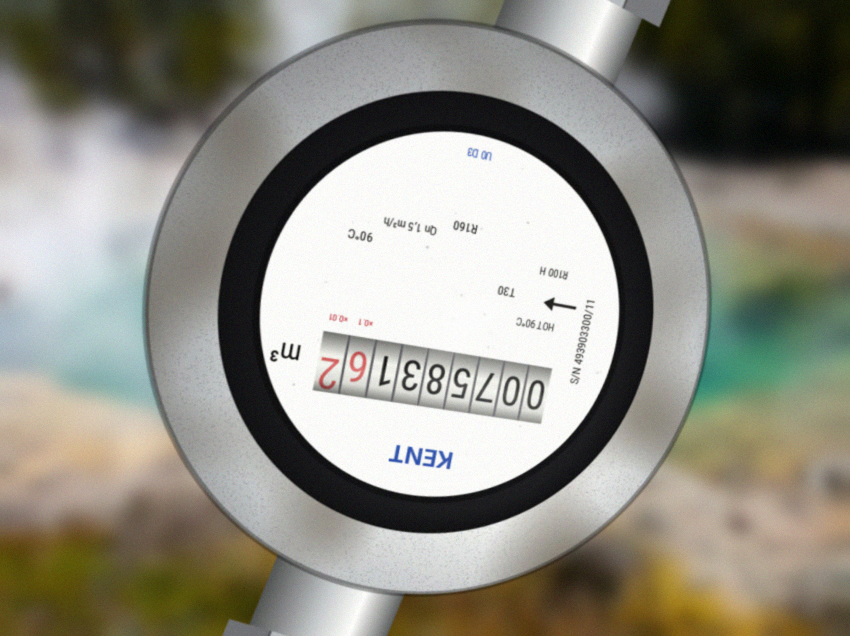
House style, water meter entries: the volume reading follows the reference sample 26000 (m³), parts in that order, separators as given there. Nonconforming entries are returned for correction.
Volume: 75831.62 (m³)
